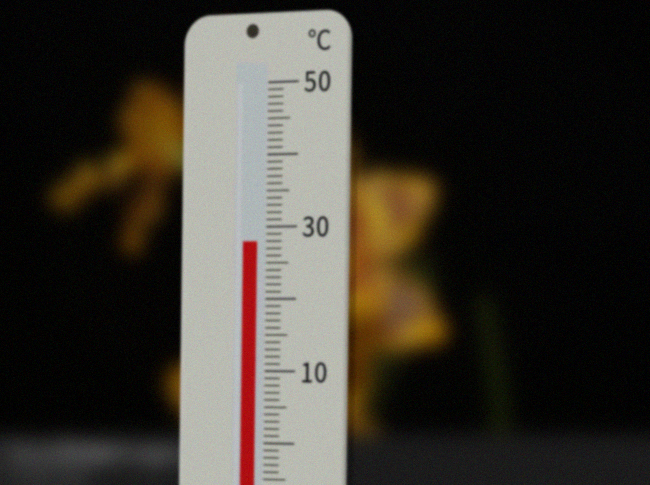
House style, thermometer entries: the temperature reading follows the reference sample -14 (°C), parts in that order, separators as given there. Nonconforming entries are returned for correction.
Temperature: 28 (°C)
